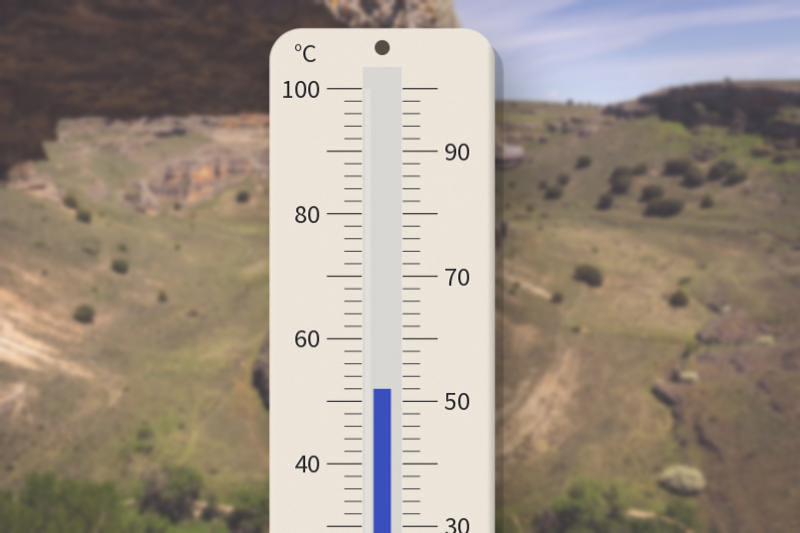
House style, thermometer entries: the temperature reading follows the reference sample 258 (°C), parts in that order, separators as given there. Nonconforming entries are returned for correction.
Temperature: 52 (°C)
